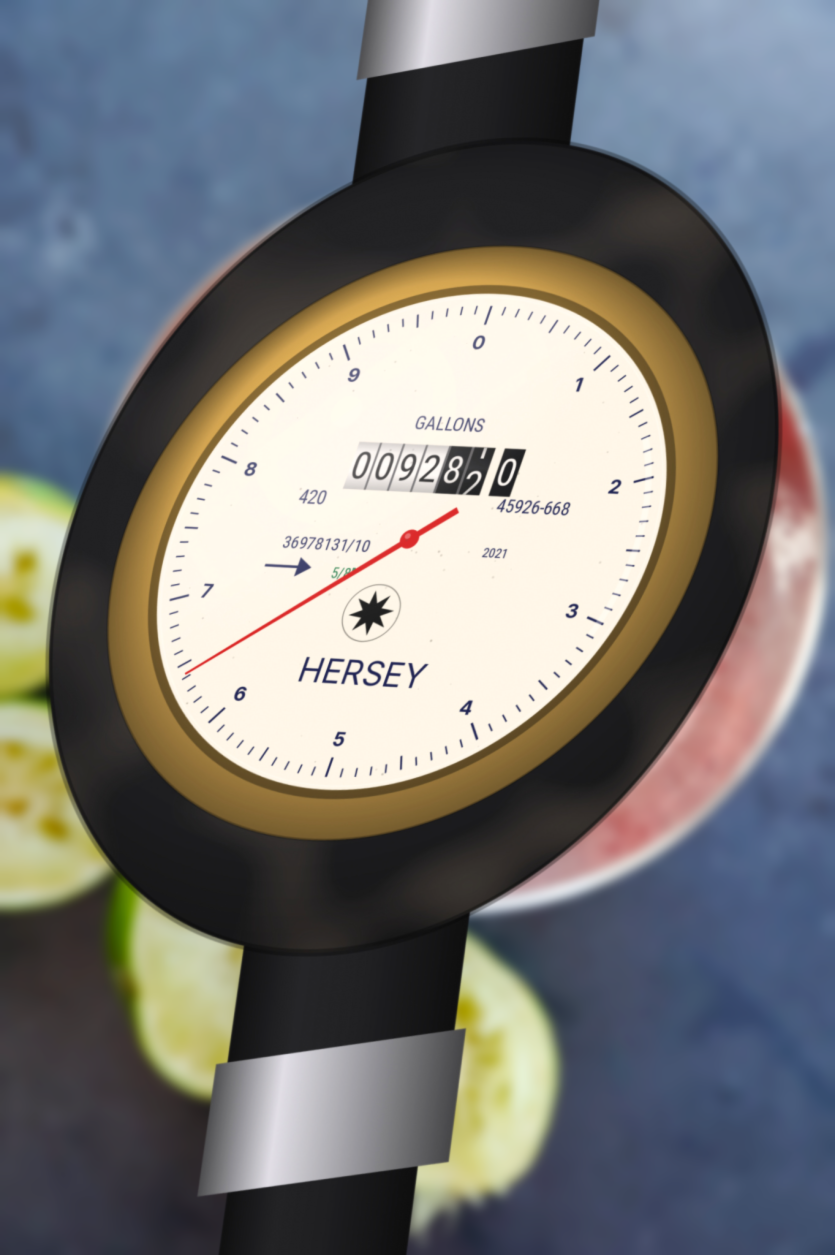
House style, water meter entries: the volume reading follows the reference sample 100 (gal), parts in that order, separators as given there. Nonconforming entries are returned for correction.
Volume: 92816.4 (gal)
